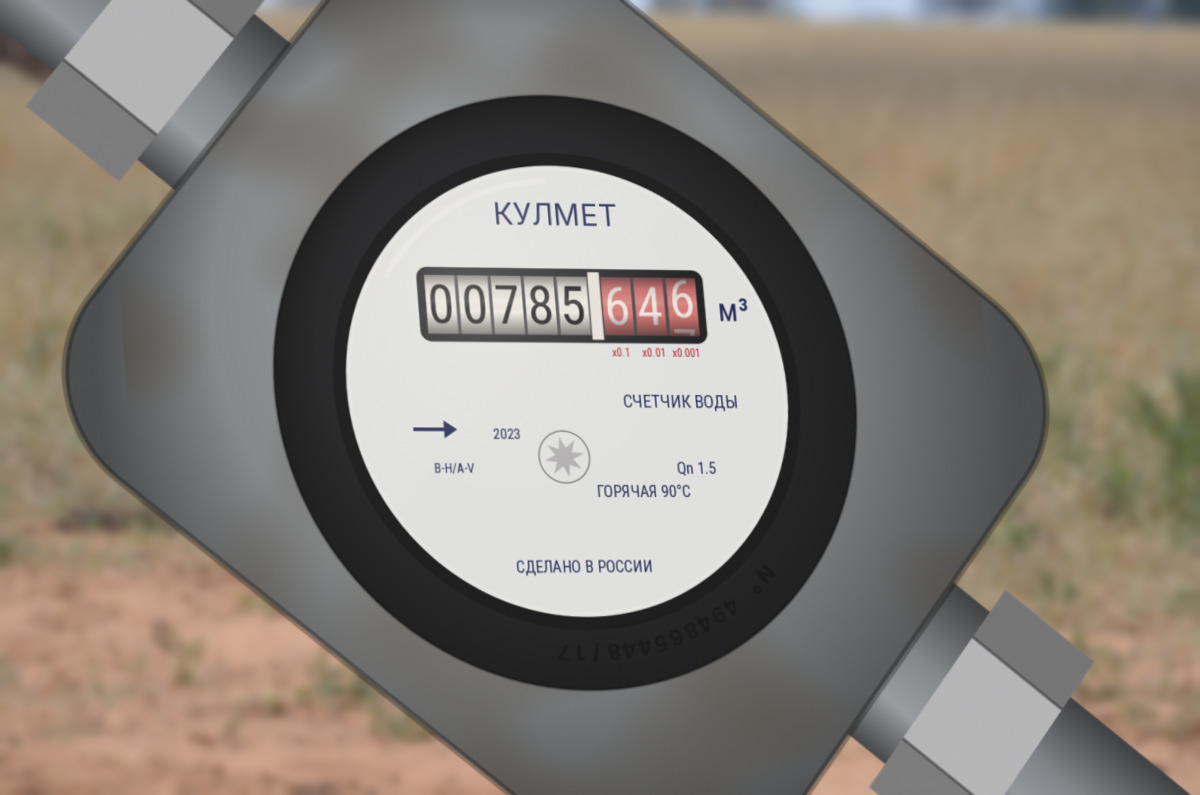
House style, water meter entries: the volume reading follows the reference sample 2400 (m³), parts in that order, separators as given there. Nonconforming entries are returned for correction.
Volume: 785.646 (m³)
